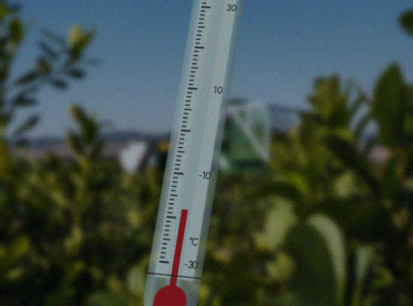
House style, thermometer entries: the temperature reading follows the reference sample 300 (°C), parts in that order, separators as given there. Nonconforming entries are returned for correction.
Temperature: -18 (°C)
